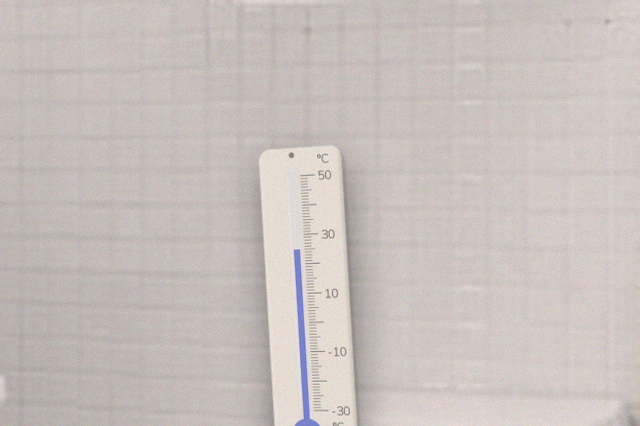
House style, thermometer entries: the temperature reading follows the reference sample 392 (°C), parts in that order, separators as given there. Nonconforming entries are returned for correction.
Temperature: 25 (°C)
